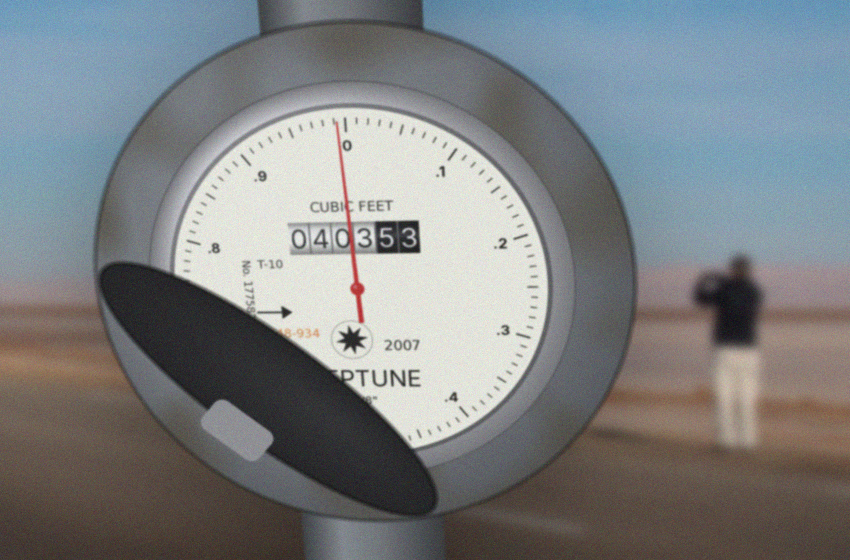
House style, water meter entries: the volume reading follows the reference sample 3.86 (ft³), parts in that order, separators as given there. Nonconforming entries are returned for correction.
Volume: 40352.99 (ft³)
